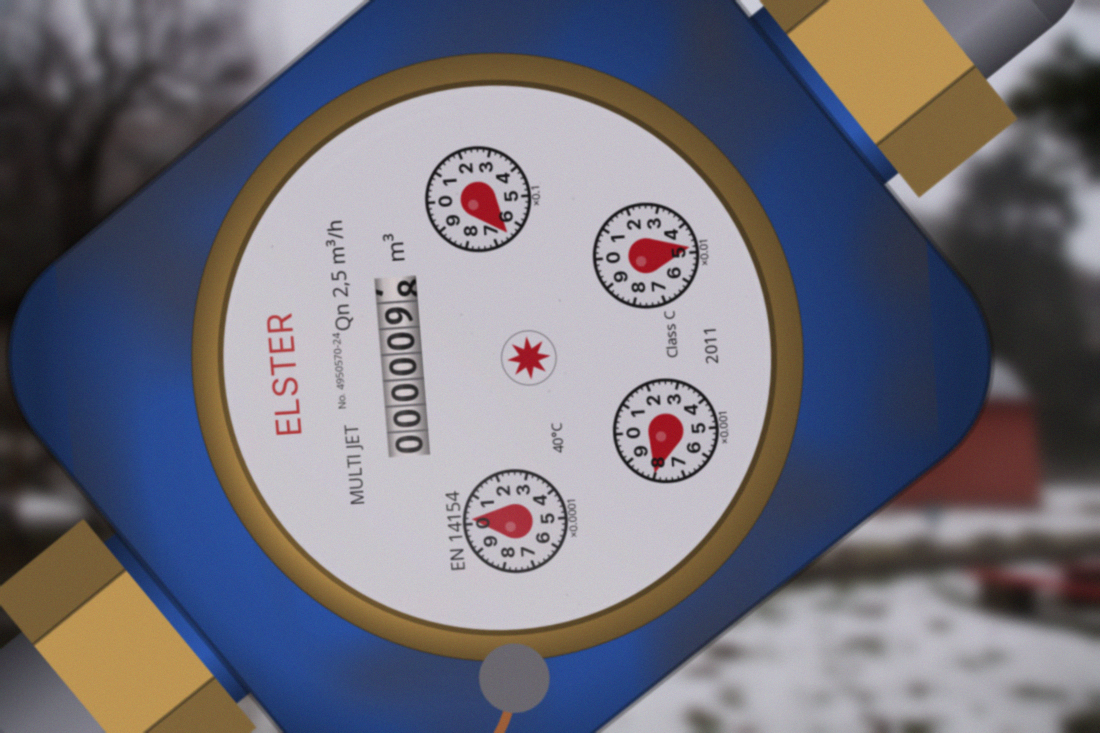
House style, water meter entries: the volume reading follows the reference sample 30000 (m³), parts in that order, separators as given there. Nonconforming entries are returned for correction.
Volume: 97.6480 (m³)
